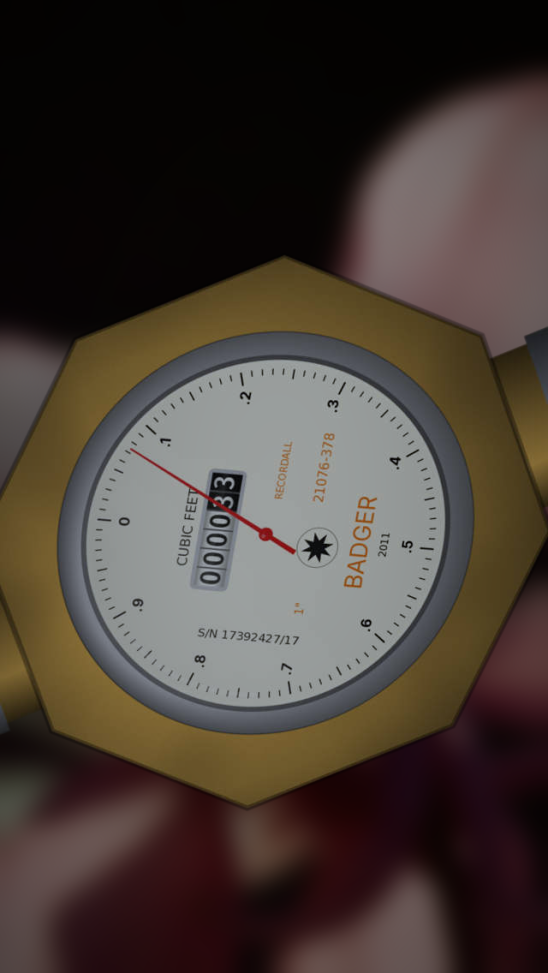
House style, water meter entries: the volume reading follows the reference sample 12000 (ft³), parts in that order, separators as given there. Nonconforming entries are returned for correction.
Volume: 33.07 (ft³)
